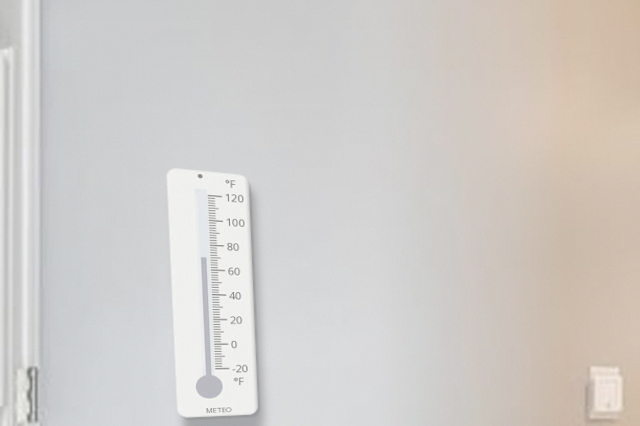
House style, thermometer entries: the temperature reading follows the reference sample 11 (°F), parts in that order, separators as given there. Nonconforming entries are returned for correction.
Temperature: 70 (°F)
